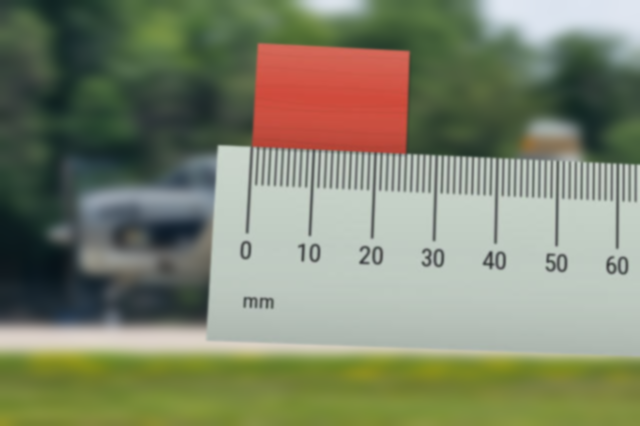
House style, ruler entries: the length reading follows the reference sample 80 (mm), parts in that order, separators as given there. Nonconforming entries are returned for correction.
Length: 25 (mm)
